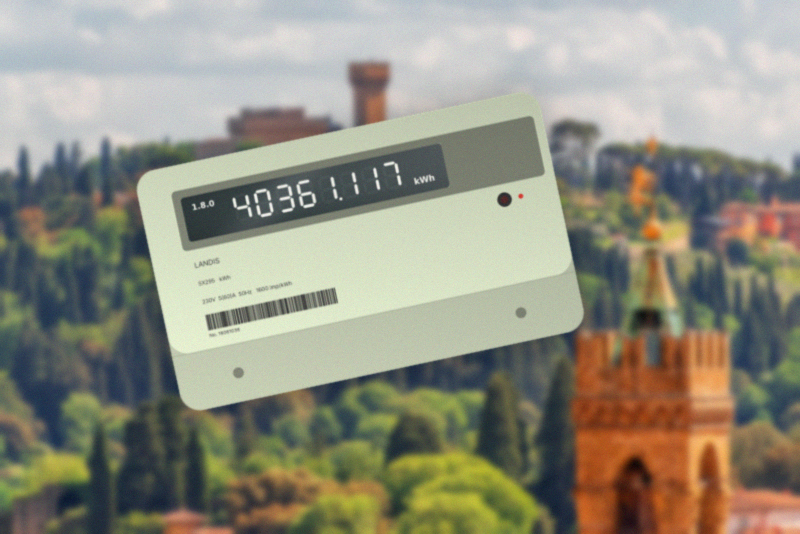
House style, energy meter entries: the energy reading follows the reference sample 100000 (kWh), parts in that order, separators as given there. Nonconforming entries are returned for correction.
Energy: 40361.117 (kWh)
